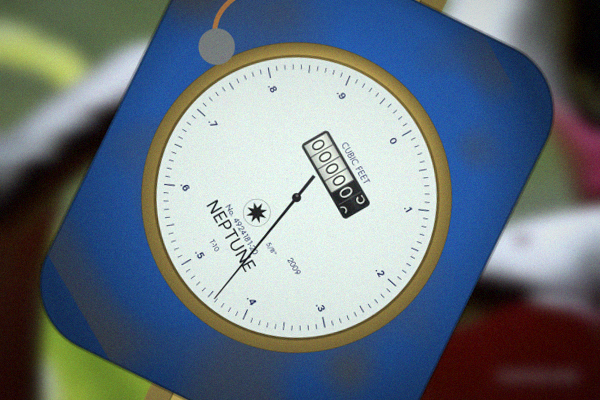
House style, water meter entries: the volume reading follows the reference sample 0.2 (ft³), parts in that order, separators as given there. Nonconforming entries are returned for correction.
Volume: 5.44 (ft³)
